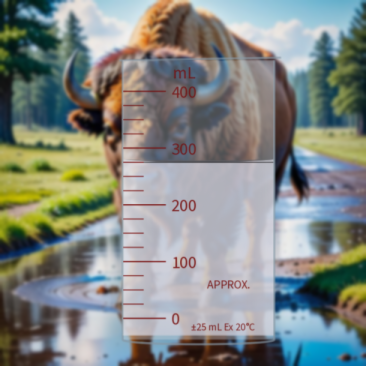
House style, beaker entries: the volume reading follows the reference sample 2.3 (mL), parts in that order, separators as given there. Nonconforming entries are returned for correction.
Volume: 275 (mL)
